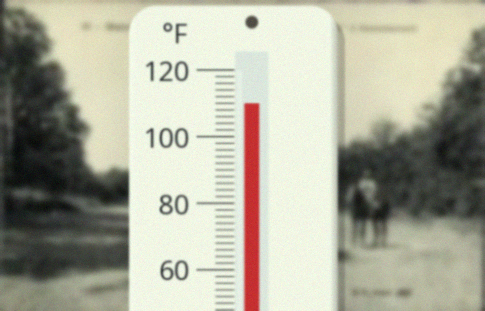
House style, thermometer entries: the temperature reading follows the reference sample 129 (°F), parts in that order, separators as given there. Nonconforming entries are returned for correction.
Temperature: 110 (°F)
